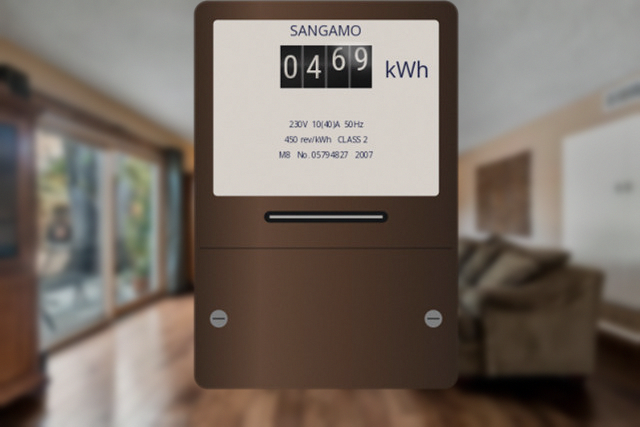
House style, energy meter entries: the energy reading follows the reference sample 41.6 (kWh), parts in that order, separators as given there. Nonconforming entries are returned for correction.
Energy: 469 (kWh)
